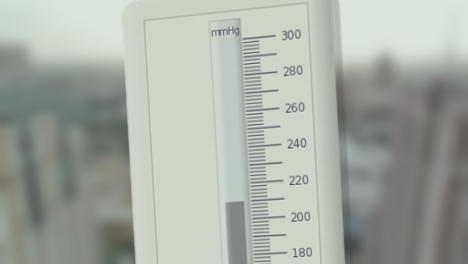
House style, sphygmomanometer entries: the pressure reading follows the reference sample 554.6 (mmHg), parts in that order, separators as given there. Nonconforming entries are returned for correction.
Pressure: 210 (mmHg)
